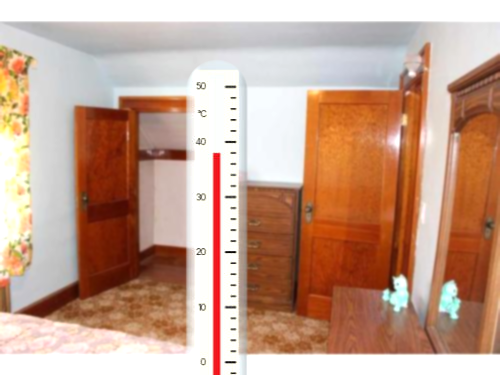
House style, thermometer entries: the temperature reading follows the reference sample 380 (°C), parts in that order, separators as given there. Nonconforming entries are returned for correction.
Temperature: 38 (°C)
